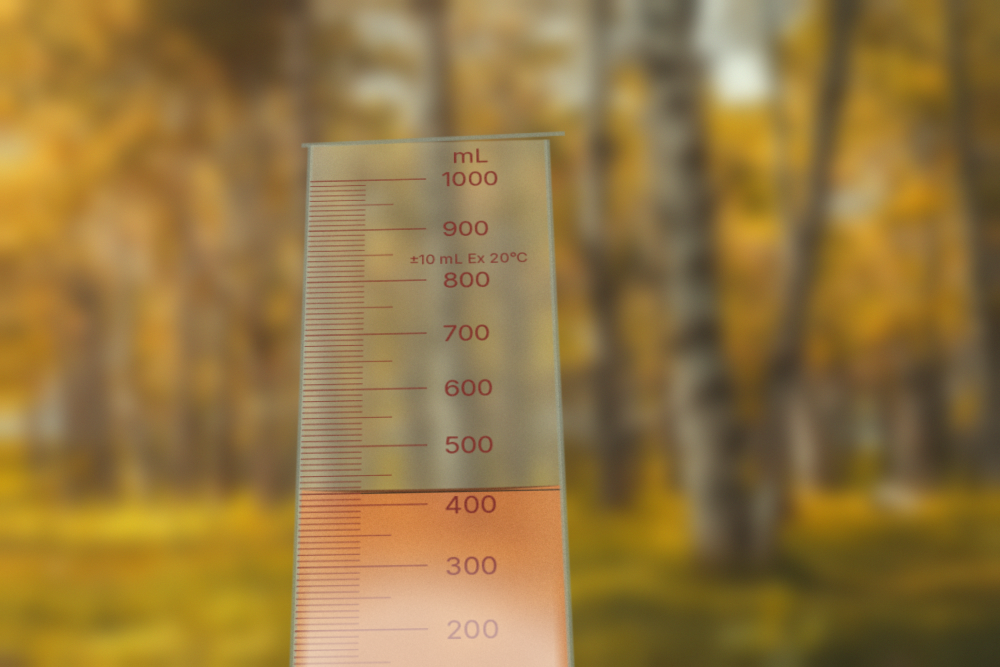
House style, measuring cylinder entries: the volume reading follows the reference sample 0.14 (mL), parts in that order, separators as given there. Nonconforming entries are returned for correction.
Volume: 420 (mL)
